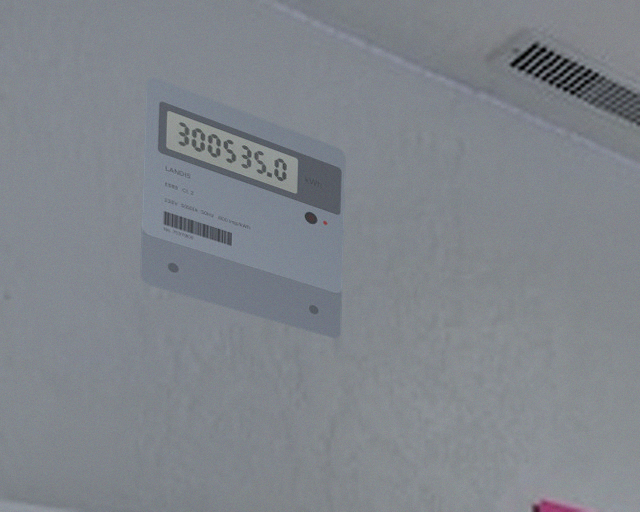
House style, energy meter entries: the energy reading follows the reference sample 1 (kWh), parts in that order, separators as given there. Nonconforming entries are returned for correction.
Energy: 300535.0 (kWh)
